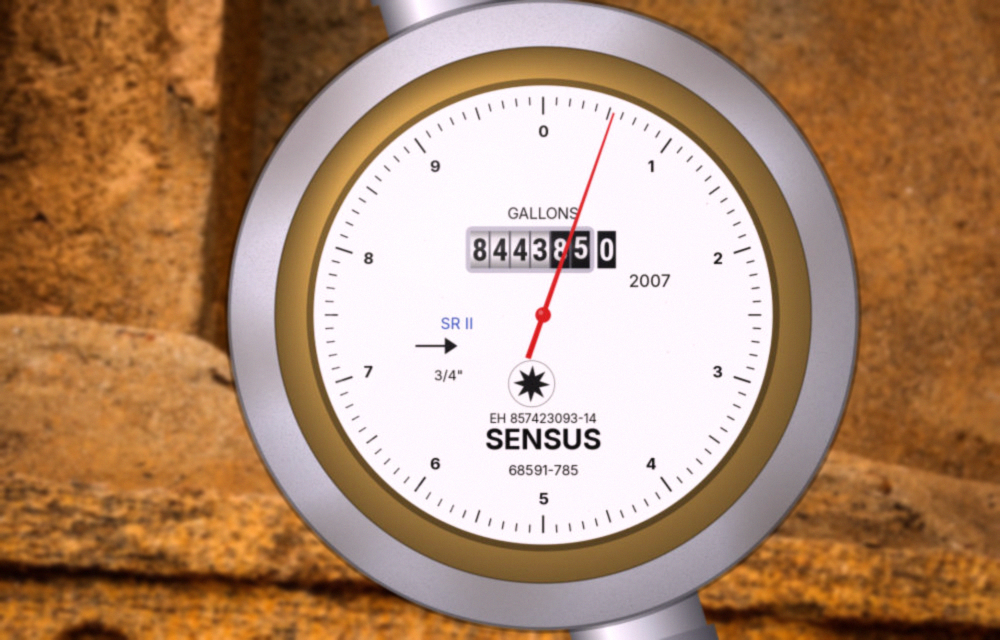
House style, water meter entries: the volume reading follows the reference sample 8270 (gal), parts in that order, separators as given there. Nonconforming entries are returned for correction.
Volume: 8443850.5 (gal)
